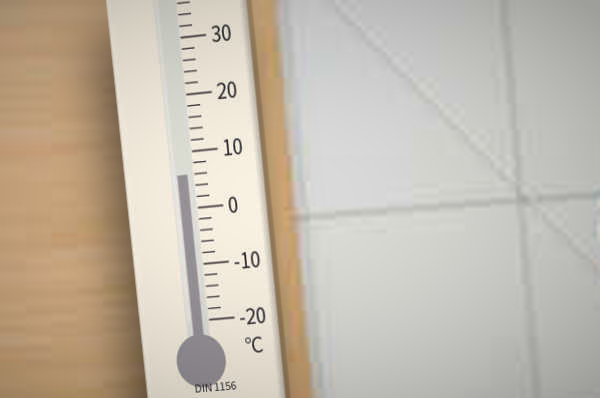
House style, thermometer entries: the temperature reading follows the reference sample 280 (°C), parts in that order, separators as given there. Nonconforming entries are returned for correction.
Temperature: 6 (°C)
